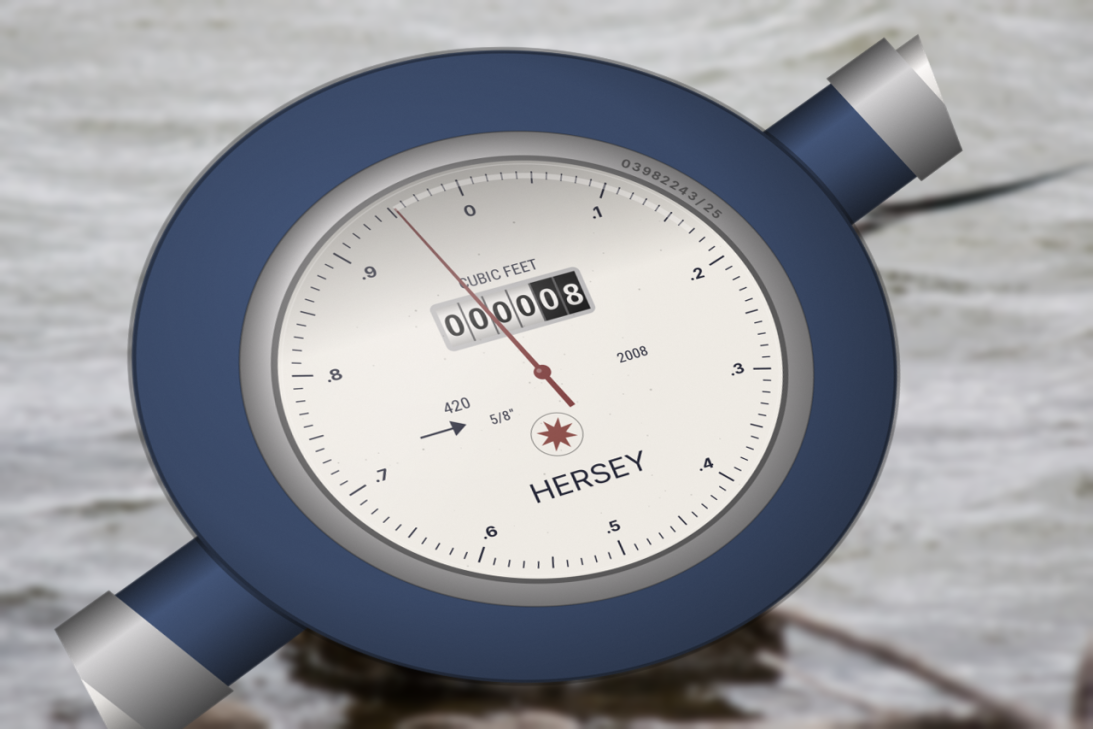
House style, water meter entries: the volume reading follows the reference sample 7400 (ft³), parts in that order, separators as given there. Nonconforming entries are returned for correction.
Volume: 7.95 (ft³)
